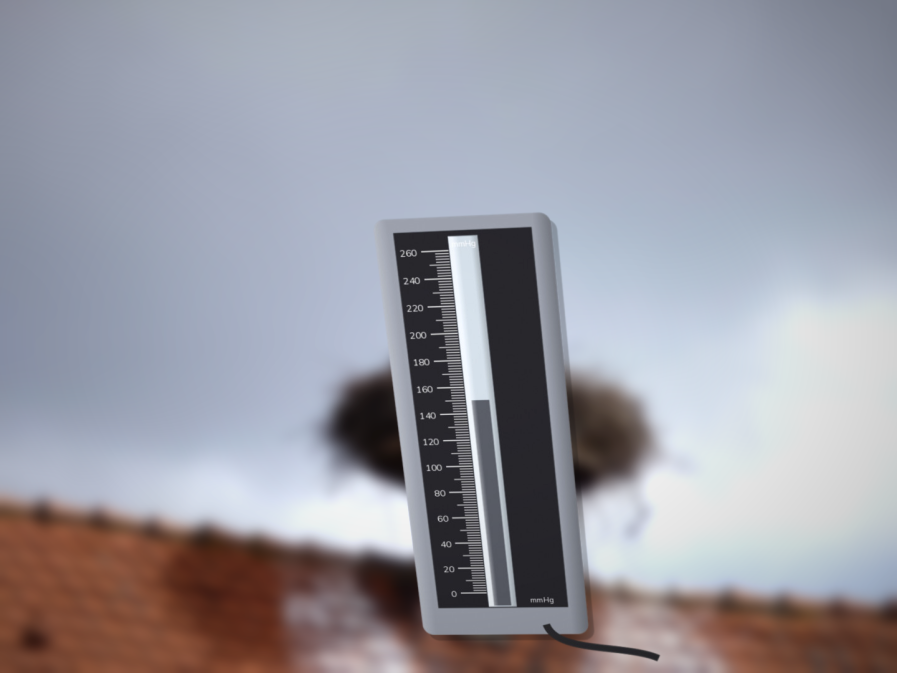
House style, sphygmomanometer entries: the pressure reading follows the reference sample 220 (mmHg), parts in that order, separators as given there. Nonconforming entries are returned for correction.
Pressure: 150 (mmHg)
